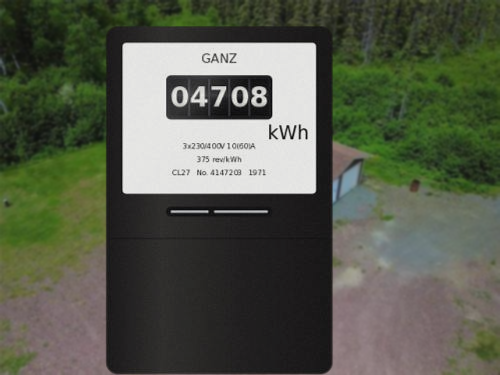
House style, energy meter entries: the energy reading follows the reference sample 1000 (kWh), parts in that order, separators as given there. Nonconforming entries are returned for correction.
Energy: 4708 (kWh)
